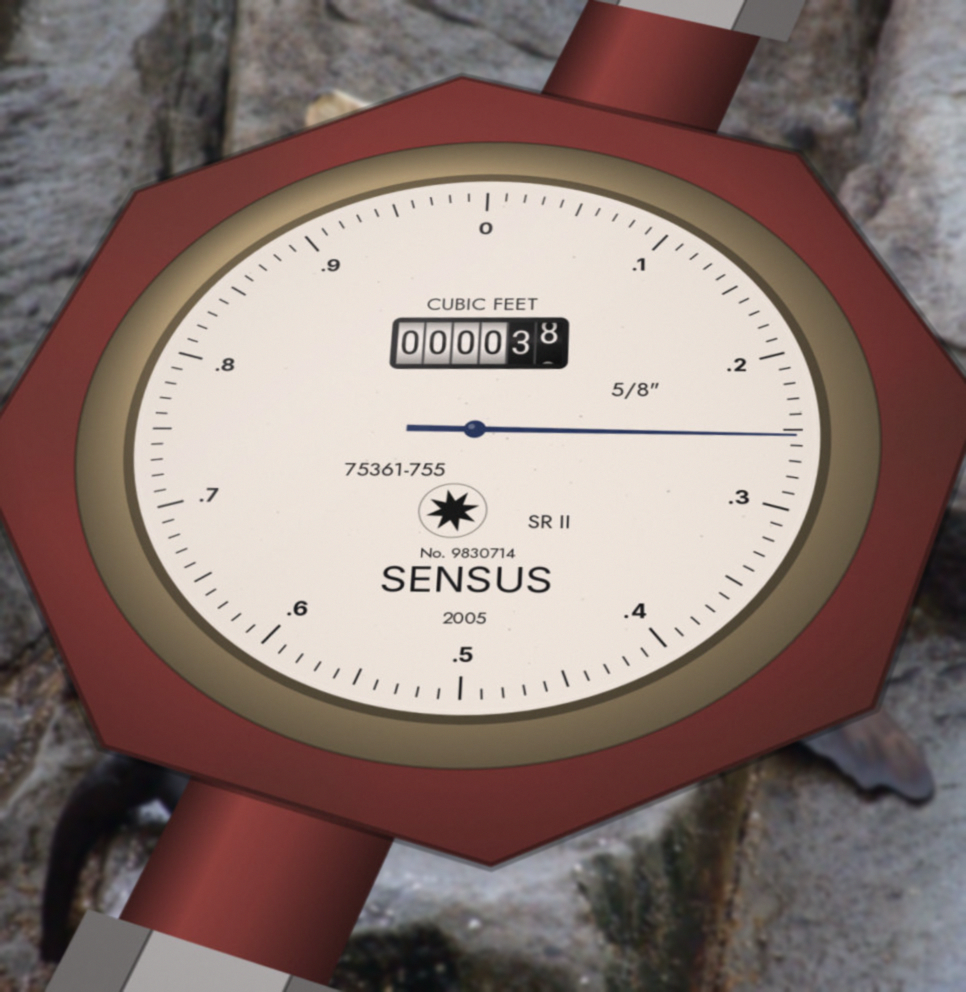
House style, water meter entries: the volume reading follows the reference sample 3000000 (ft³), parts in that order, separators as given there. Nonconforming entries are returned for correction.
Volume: 38.25 (ft³)
